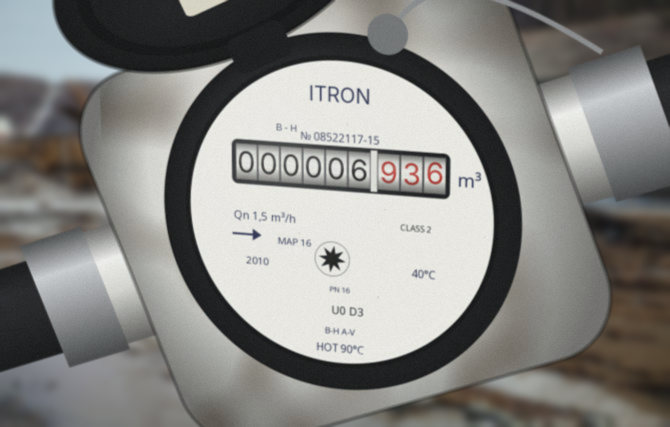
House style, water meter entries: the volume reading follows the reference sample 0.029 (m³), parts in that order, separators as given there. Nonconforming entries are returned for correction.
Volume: 6.936 (m³)
